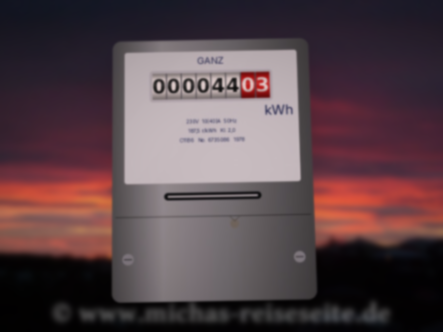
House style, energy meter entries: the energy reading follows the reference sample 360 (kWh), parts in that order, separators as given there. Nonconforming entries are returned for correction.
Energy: 44.03 (kWh)
